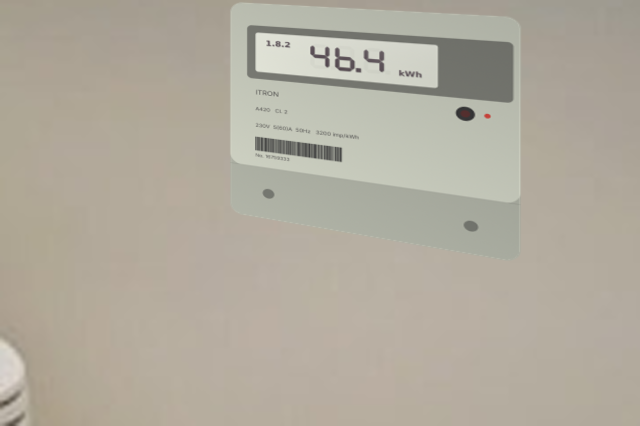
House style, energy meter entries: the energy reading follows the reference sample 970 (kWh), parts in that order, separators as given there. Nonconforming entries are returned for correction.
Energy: 46.4 (kWh)
